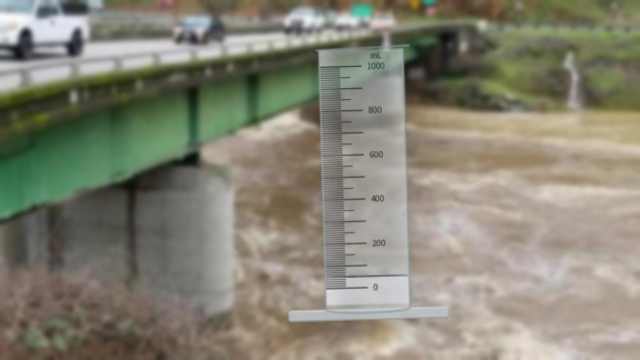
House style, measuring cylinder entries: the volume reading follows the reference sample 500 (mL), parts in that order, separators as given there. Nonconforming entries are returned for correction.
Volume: 50 (mL)
